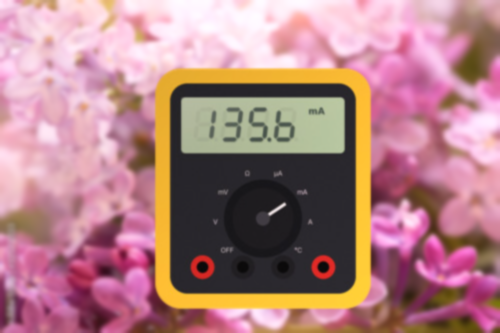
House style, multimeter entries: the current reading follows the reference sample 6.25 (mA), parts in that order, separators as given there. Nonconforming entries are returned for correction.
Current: 135.6 (mA)
